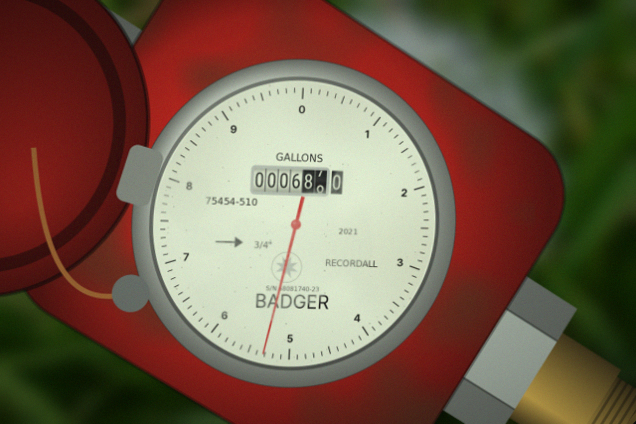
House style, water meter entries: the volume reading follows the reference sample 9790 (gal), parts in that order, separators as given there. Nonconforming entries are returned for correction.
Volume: 6875.3 (gal)
